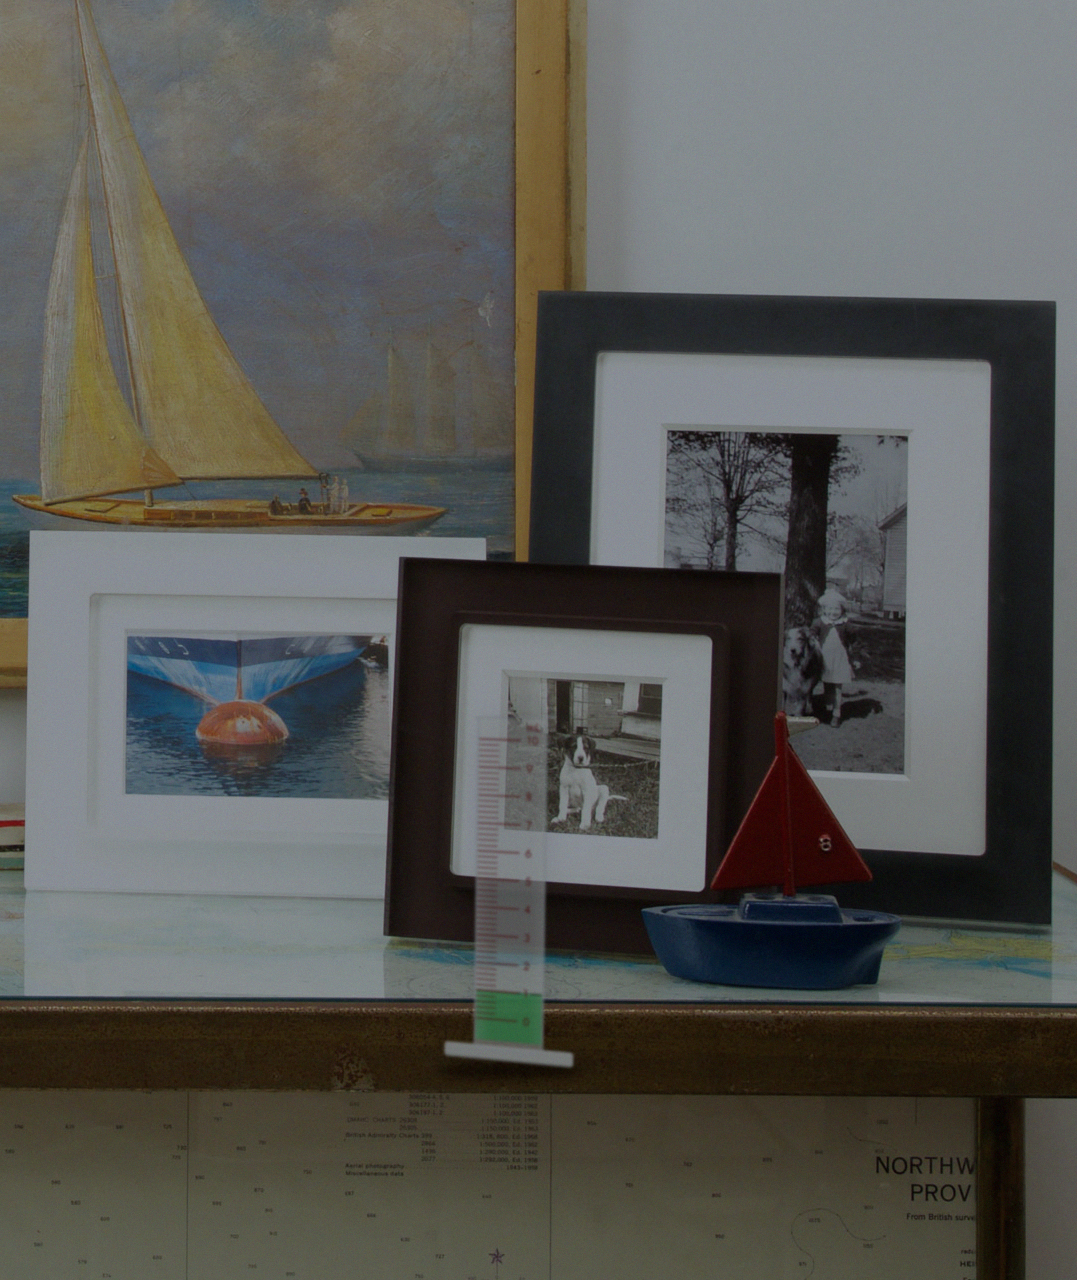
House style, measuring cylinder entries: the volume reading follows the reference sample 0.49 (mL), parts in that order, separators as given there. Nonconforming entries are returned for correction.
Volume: 1 (mL)
